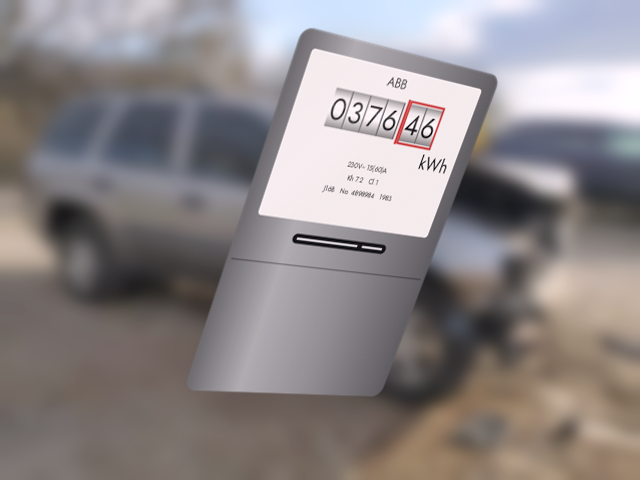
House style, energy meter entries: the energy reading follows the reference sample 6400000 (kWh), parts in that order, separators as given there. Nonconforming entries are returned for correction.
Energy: 376.46 (kWh)
